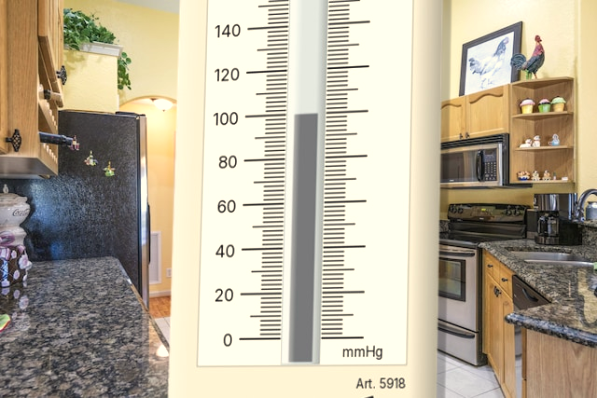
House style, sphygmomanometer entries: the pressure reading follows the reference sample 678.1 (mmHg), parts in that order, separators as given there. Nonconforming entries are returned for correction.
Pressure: 100 (mmHg)
